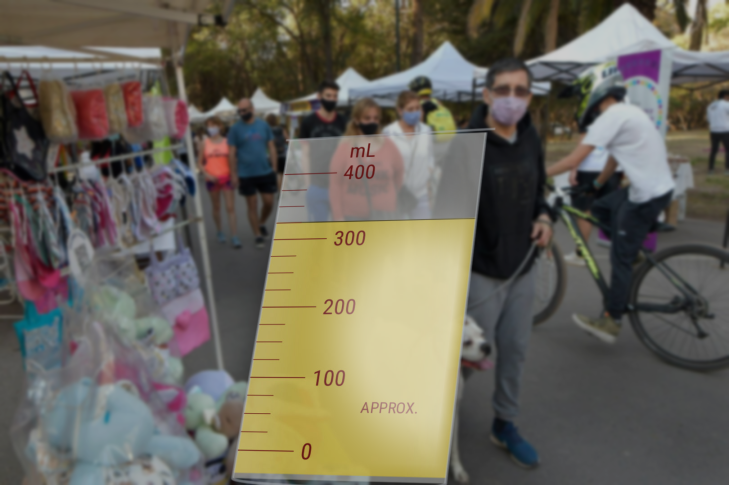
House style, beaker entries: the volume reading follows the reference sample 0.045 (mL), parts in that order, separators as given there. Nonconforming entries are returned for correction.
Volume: 325 (mL)
